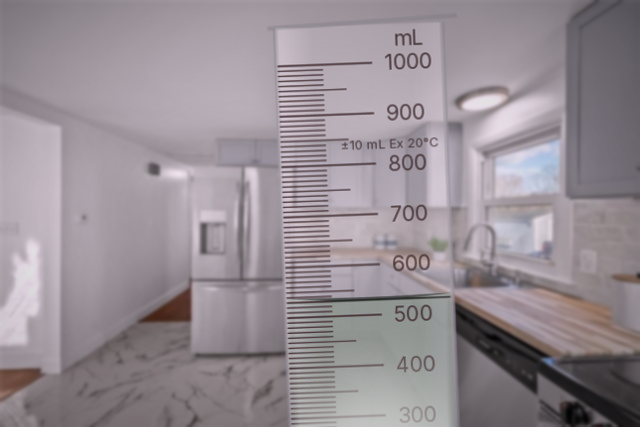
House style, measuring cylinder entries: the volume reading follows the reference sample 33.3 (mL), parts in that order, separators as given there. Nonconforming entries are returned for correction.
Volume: 530 (mL)
